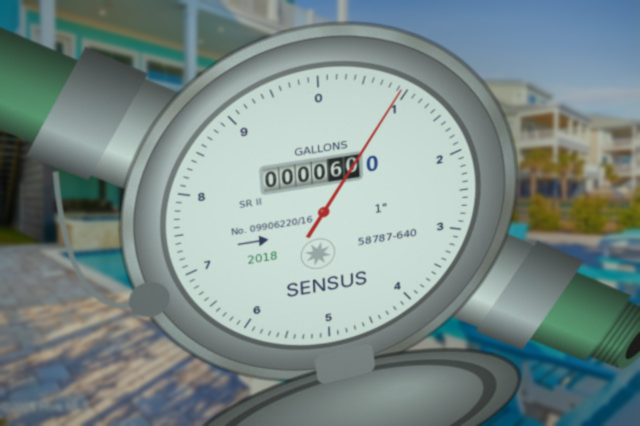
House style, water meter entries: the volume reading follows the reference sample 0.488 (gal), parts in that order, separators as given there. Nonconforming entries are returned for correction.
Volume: 600.9 (gal)
